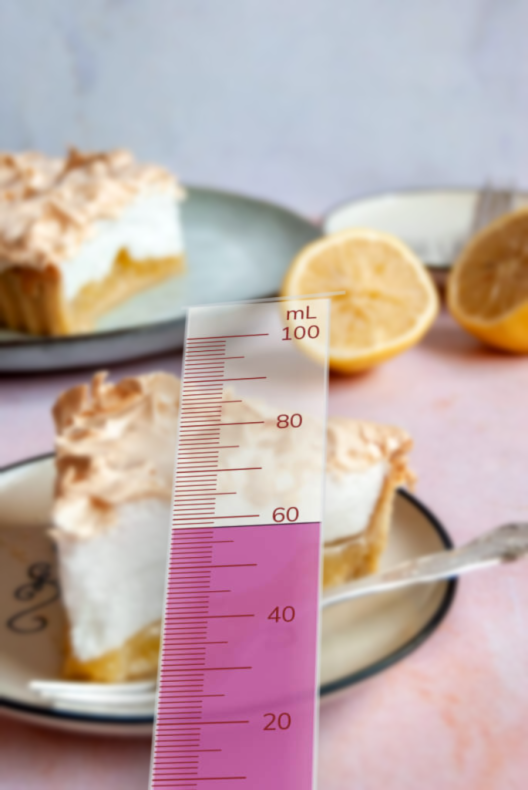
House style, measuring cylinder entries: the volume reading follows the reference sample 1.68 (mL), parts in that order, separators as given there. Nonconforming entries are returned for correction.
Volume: 58 (mL)
